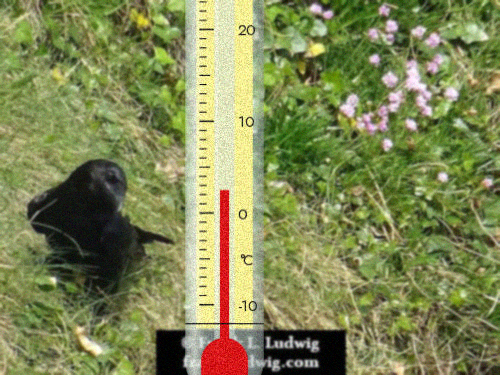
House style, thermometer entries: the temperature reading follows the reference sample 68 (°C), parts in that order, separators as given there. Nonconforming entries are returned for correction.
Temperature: 2.5 (°C)
